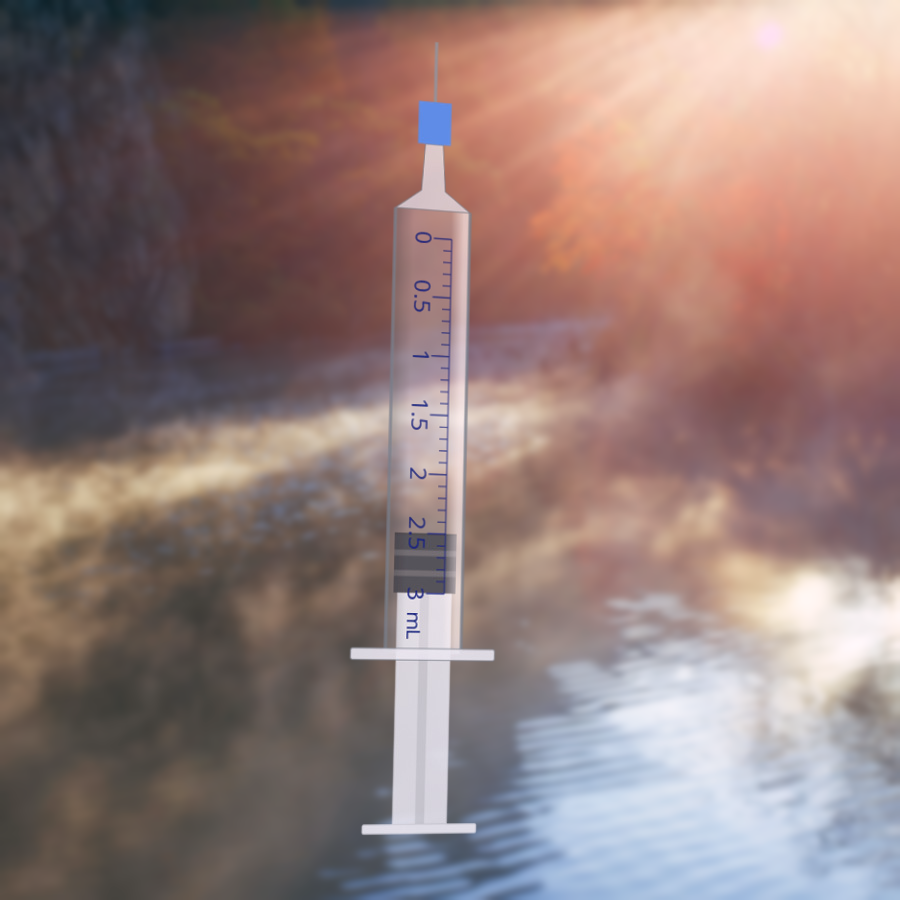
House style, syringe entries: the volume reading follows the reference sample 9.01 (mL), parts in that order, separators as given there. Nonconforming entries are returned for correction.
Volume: 2.5 (mL)
